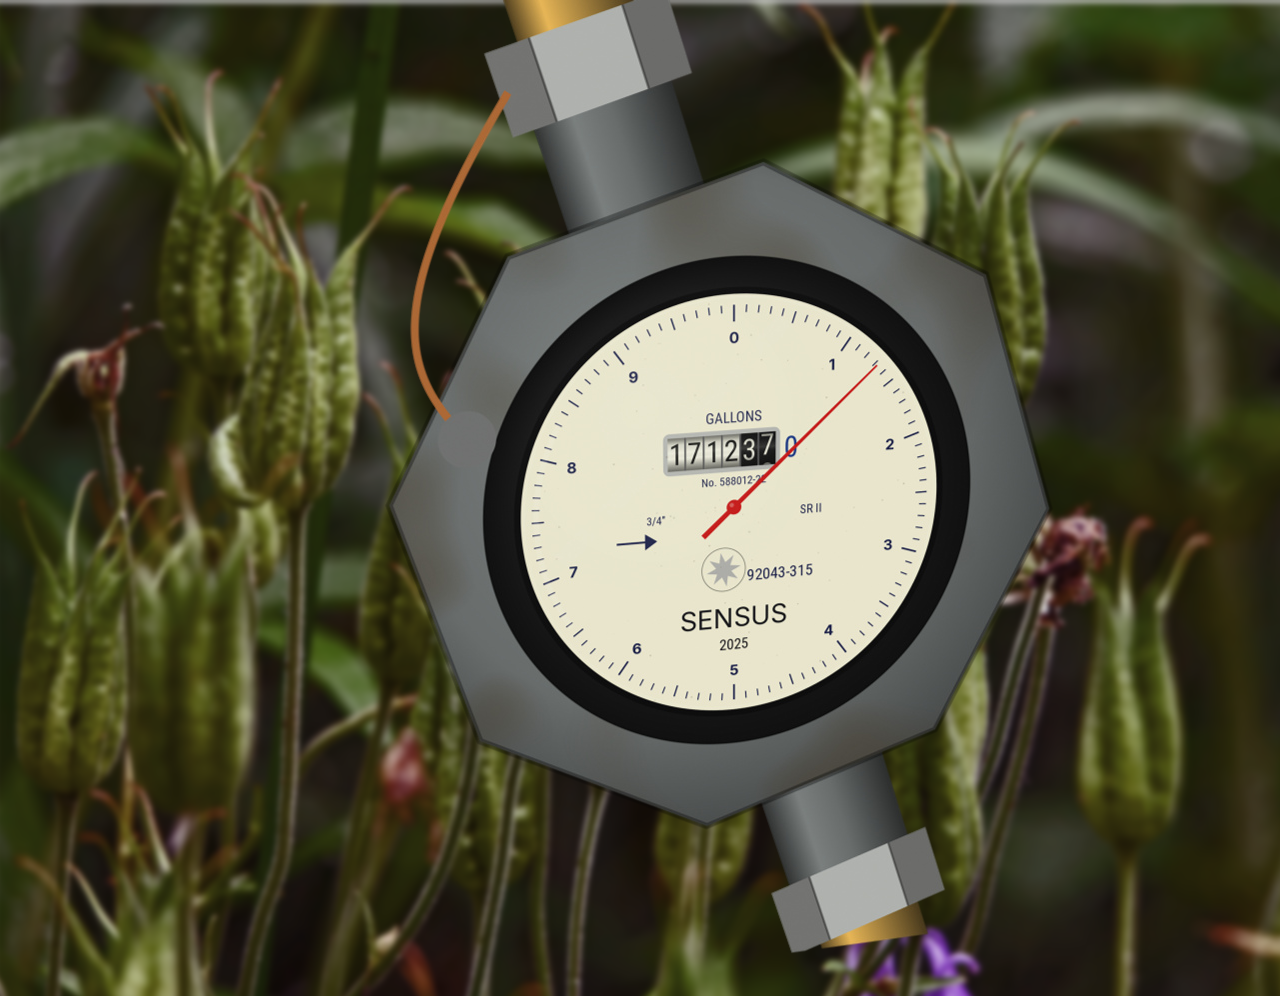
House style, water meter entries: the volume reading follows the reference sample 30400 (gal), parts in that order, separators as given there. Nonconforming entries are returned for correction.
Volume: 1712371.3 (gal)
